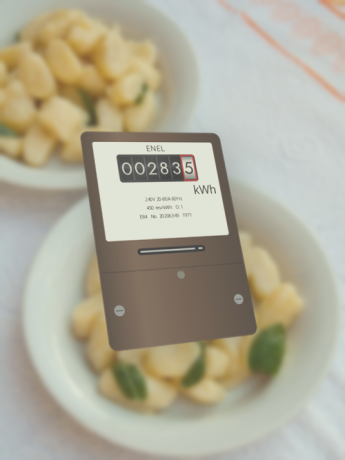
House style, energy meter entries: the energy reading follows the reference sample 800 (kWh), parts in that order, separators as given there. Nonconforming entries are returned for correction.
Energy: 283.5 (kWh)
